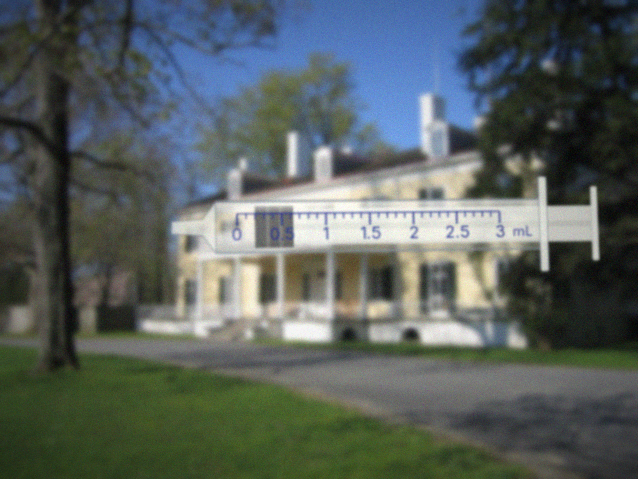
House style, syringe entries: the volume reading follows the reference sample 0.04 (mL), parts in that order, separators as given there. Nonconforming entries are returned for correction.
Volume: 0.2 (mL)
